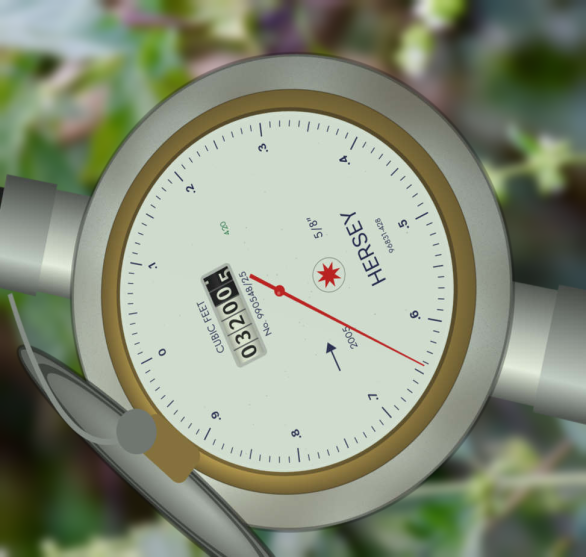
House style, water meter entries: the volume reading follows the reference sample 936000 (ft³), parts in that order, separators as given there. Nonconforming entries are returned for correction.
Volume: 32004.64 (ft³)
